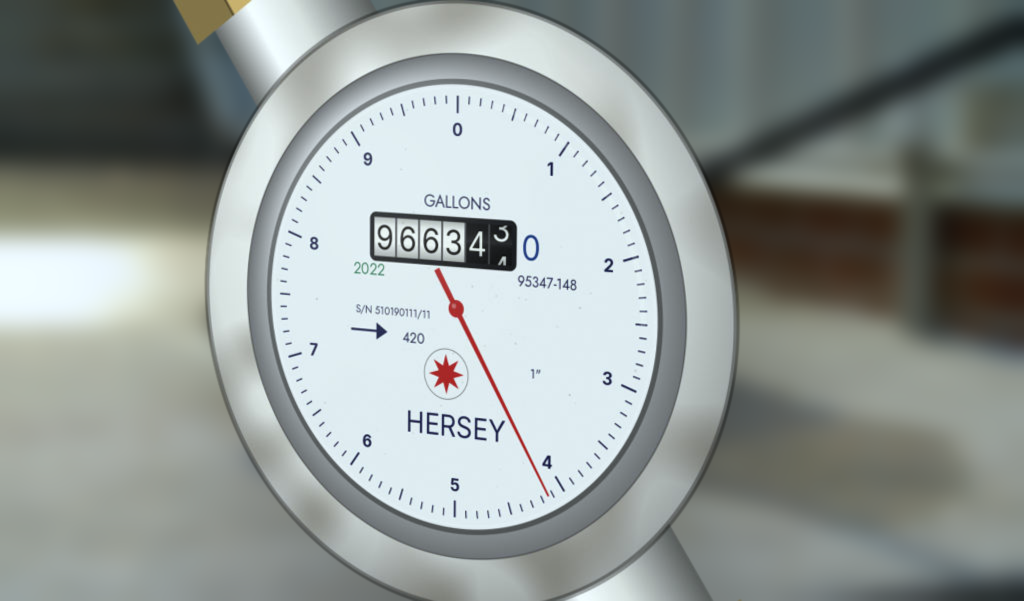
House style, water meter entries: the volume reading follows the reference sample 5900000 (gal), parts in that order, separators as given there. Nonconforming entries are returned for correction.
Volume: 9663434.1 (gal)
